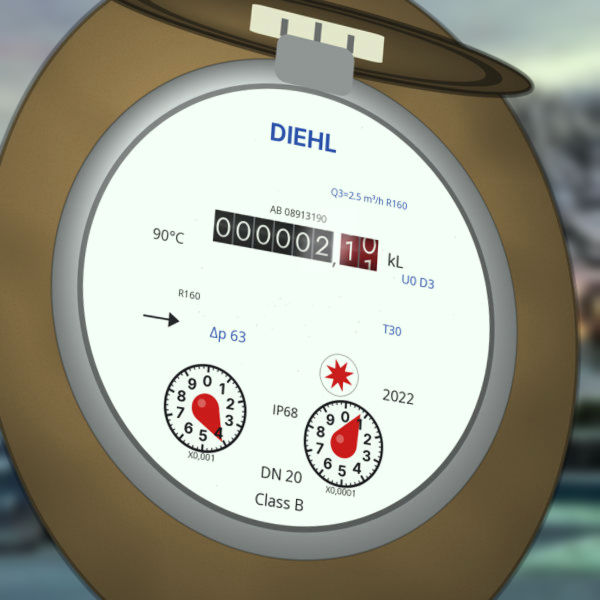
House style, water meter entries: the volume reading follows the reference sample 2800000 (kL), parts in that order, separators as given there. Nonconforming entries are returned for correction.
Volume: 2.1040 (kL)
